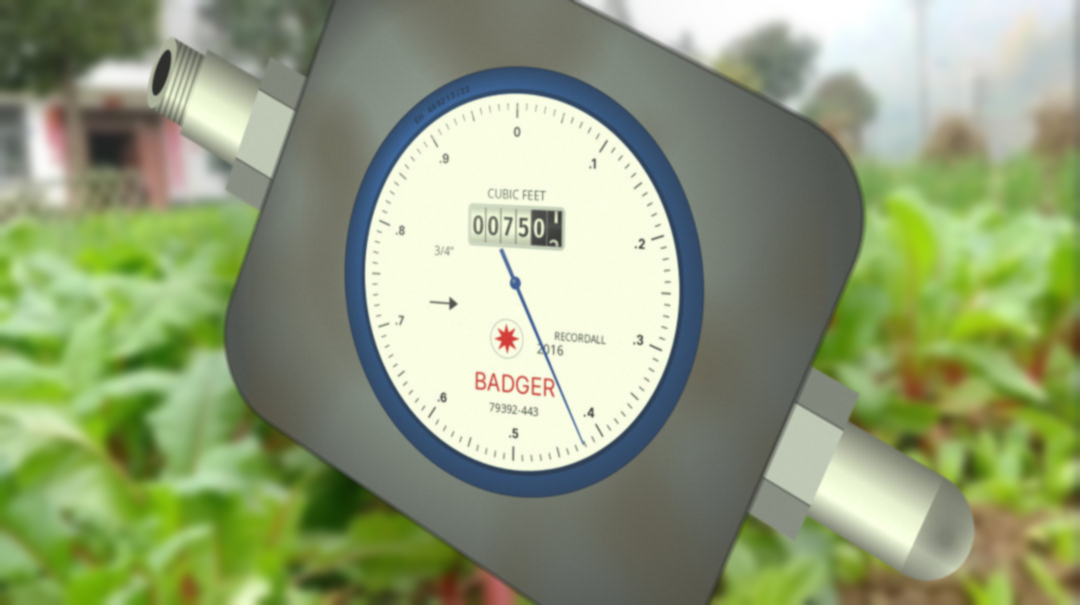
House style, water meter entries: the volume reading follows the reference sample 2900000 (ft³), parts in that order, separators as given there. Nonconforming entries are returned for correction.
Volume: 7501.42 (ft³)
